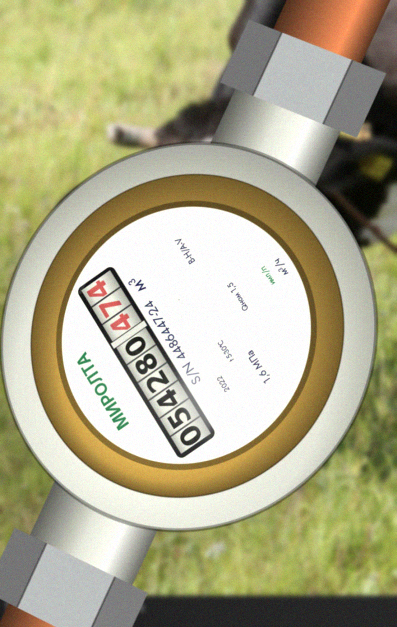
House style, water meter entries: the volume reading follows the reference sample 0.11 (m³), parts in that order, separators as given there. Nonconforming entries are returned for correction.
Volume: 54280.474 (m³)
